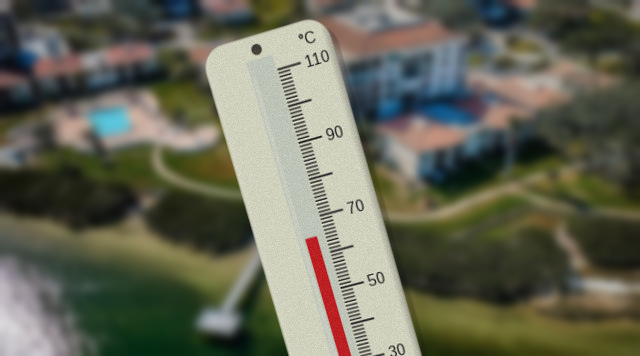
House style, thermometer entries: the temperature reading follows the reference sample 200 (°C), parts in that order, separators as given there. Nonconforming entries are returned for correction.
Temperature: 65 (°C)
